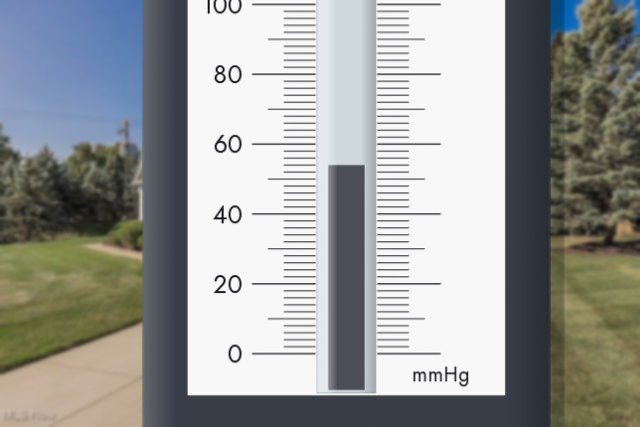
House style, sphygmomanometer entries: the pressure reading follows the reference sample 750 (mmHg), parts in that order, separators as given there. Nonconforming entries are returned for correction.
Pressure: 54 (mmHg)
